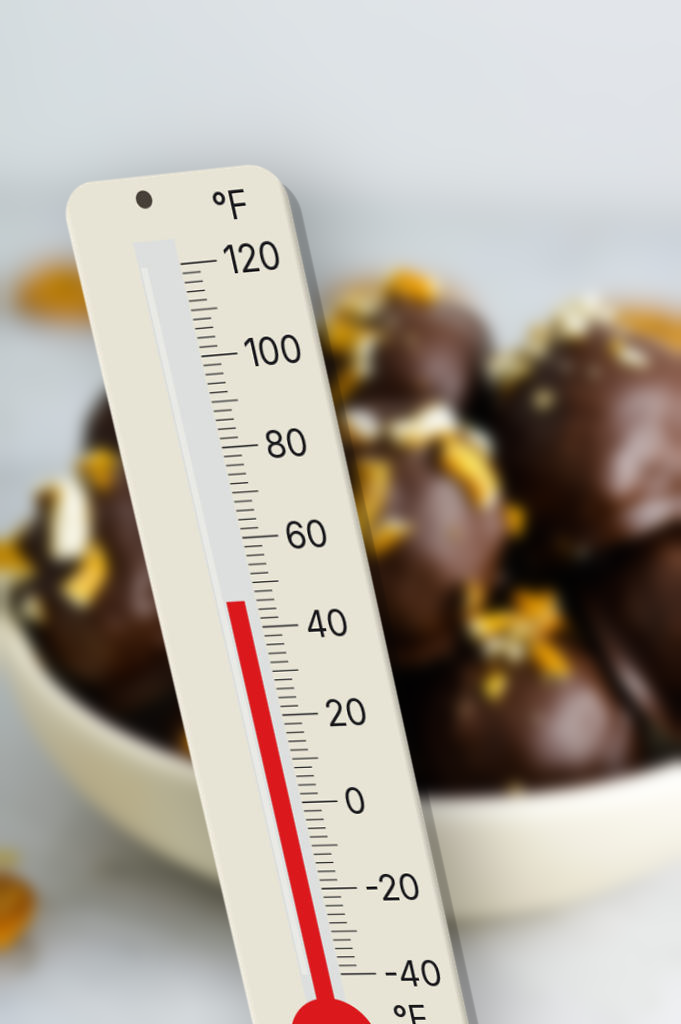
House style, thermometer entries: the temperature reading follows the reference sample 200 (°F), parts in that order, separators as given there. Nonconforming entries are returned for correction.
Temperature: 46 (°F)
